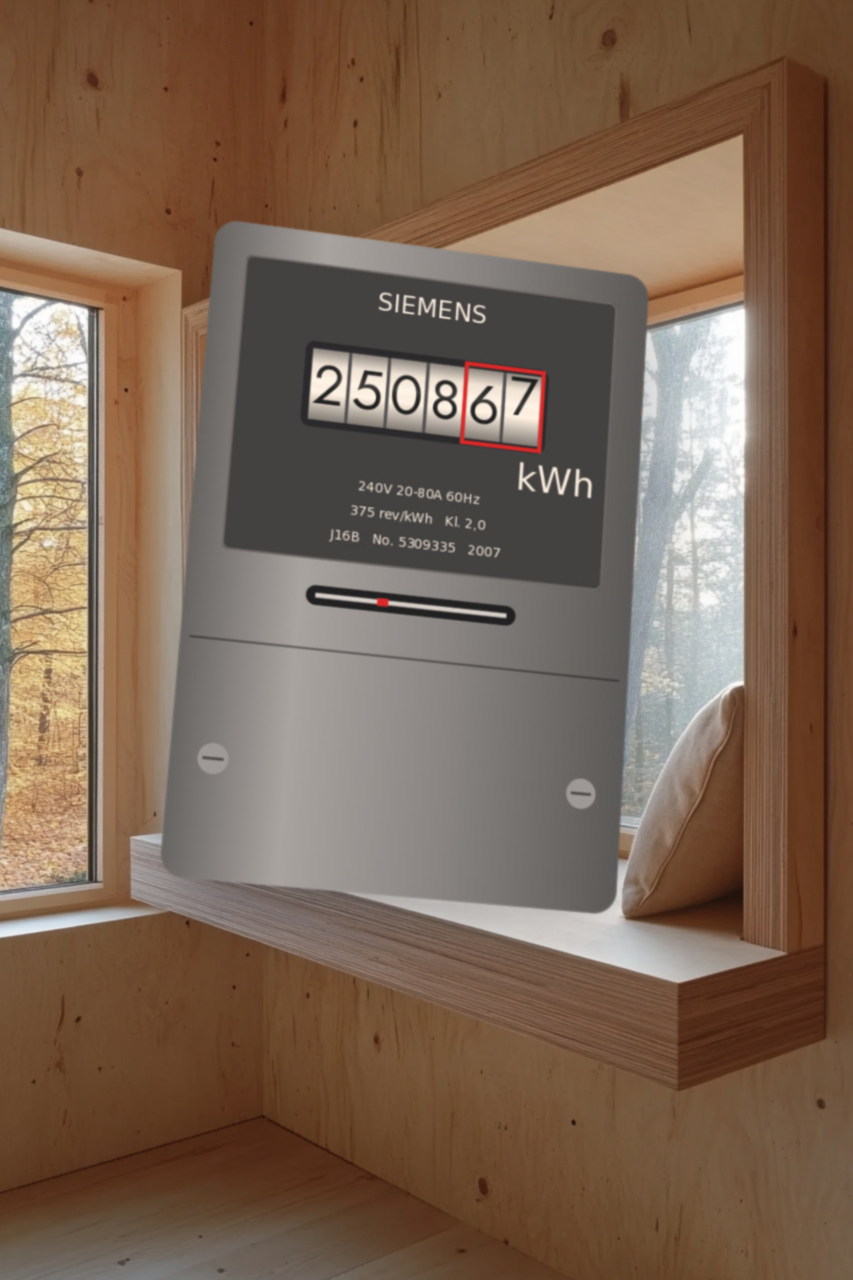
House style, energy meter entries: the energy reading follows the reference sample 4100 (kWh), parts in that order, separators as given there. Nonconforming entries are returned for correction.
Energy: 2508.67 (kWh)
